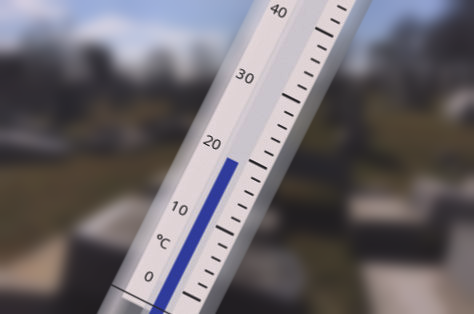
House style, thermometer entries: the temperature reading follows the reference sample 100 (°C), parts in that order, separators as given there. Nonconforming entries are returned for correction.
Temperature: 19 (°C)
